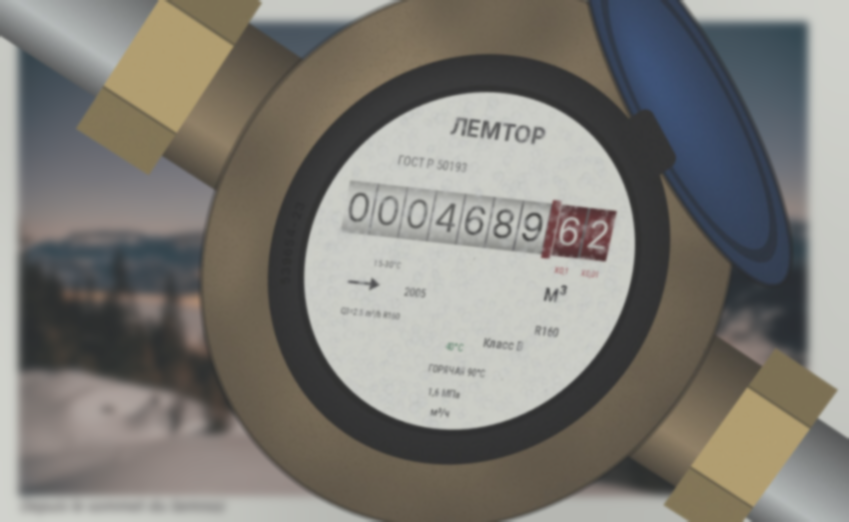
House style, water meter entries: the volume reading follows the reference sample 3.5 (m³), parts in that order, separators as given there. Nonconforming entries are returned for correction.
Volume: 4689.62 (m³)
